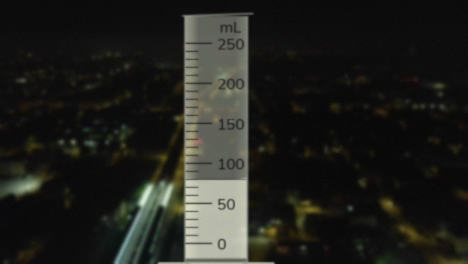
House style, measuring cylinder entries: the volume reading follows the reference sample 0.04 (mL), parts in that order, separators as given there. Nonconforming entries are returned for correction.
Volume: 80 (mL)
